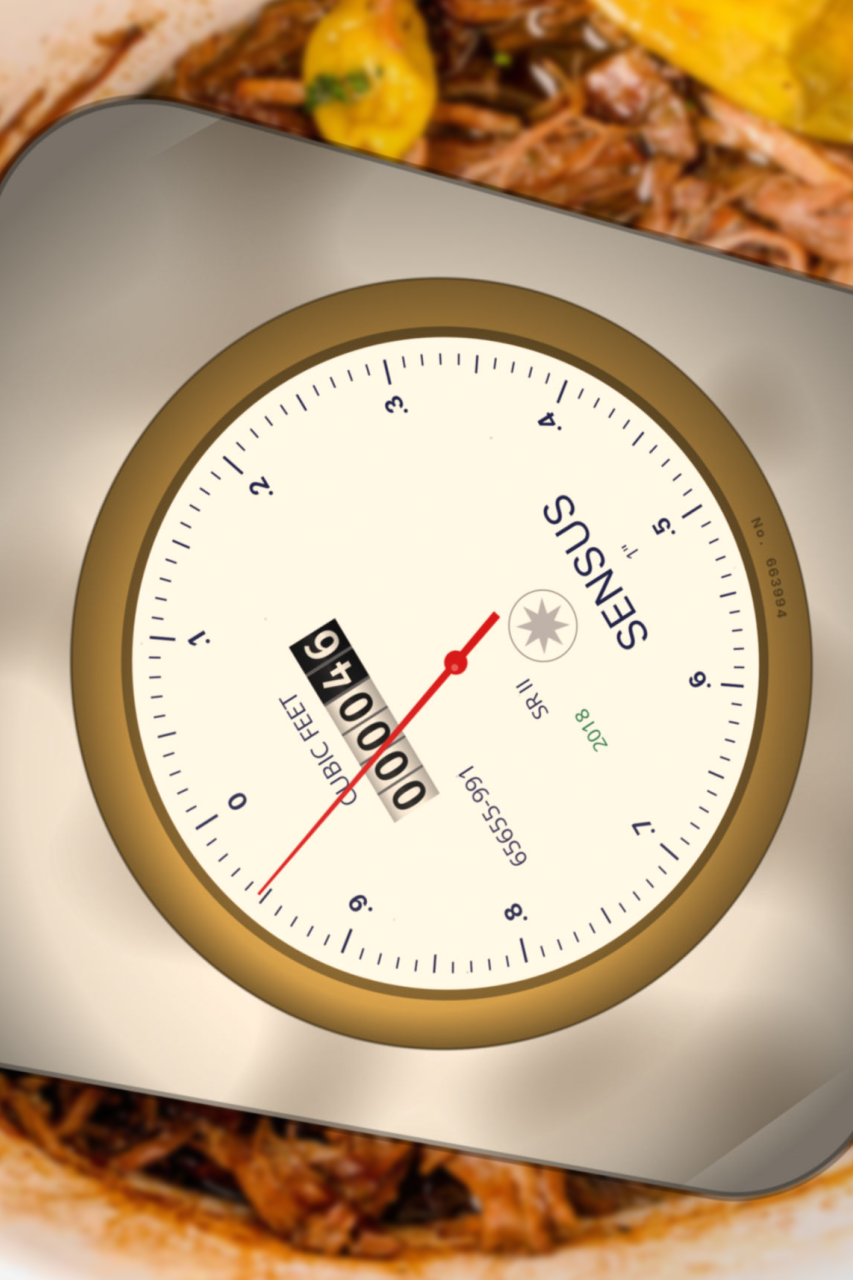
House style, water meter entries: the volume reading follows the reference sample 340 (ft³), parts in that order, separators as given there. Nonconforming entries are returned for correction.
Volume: 45.95 (ft³)
